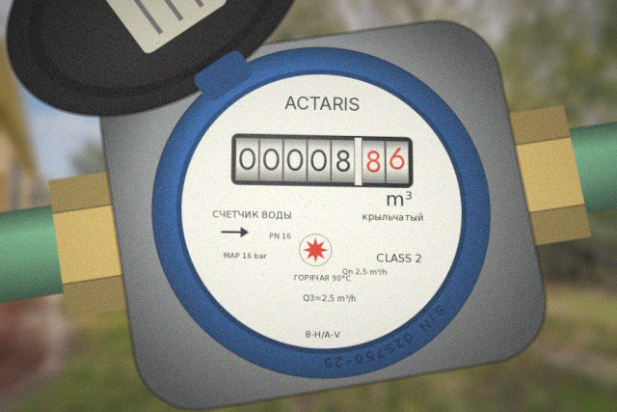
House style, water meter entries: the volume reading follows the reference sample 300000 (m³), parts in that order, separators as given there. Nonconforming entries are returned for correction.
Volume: 8.86 (m³)
